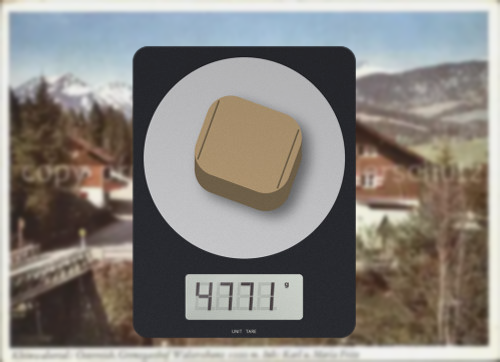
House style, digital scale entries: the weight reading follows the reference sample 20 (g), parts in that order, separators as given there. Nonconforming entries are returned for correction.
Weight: 4771 (g)
